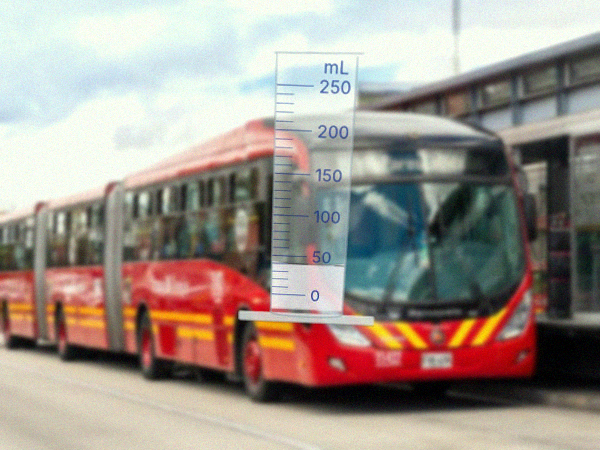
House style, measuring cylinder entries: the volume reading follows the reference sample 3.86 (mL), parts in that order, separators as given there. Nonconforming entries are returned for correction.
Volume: 40 (mL)
